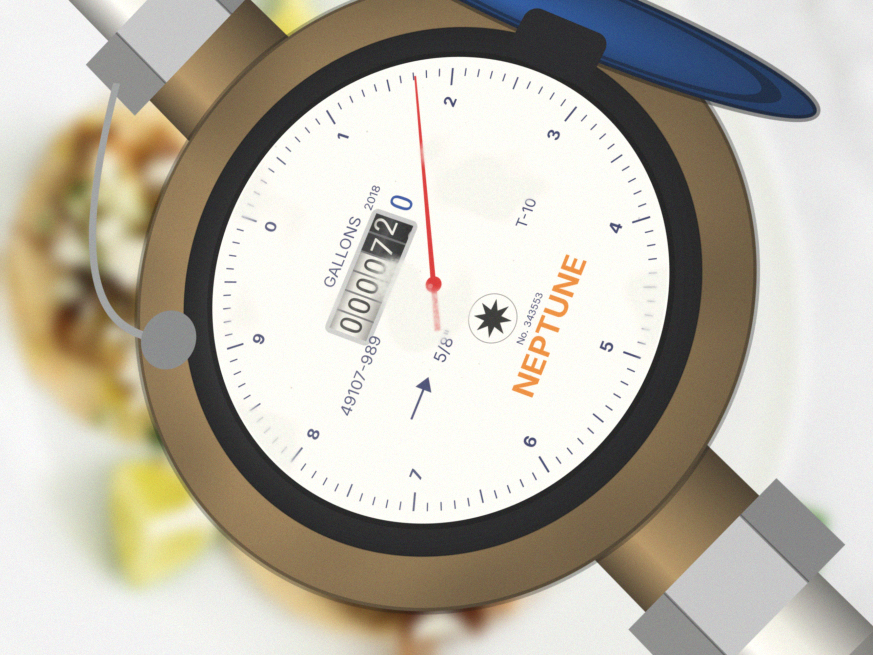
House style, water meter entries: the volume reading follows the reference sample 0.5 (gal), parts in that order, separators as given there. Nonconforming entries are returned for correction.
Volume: 721.7 (gal)
